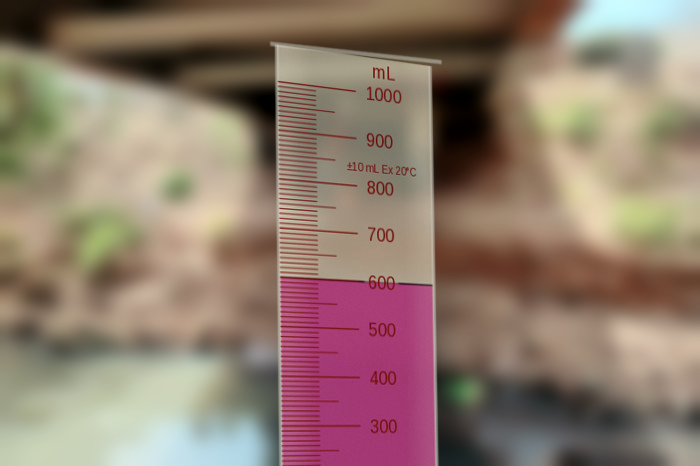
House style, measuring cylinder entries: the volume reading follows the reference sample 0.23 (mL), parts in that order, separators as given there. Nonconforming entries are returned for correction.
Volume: 600 (mL)
